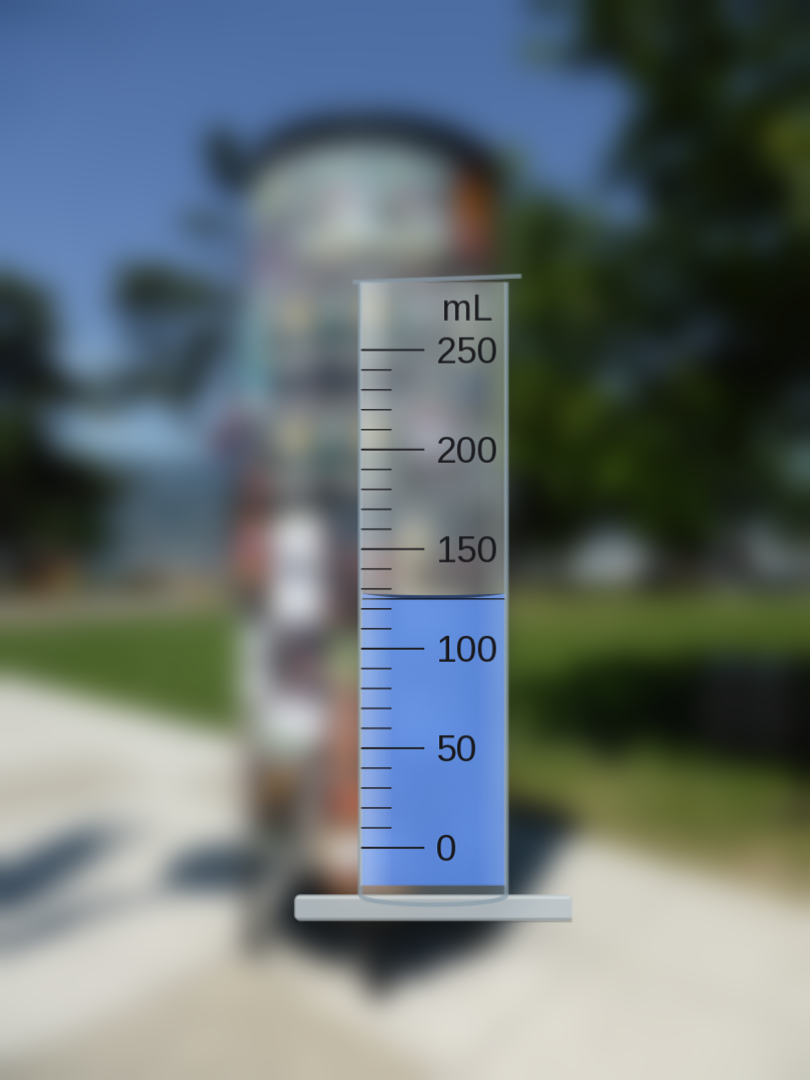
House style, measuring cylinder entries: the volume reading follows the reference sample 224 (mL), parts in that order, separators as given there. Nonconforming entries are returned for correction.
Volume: 125 (mL)
